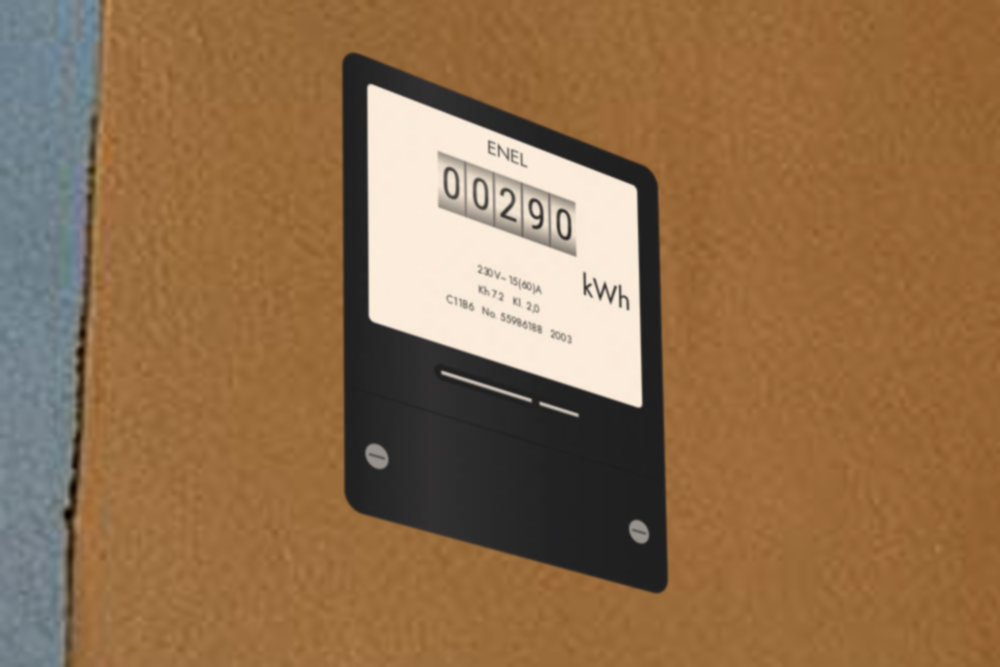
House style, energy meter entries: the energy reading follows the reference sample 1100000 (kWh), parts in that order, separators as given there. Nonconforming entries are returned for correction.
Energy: 290 (kWh)
